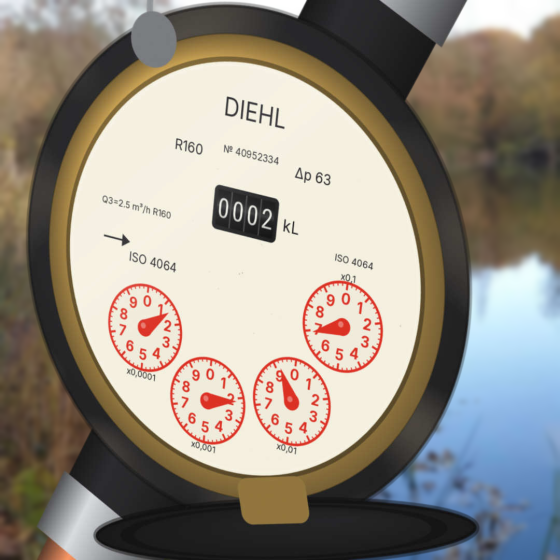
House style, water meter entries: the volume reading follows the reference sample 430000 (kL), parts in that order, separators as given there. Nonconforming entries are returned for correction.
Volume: 2.6921 (kL)
